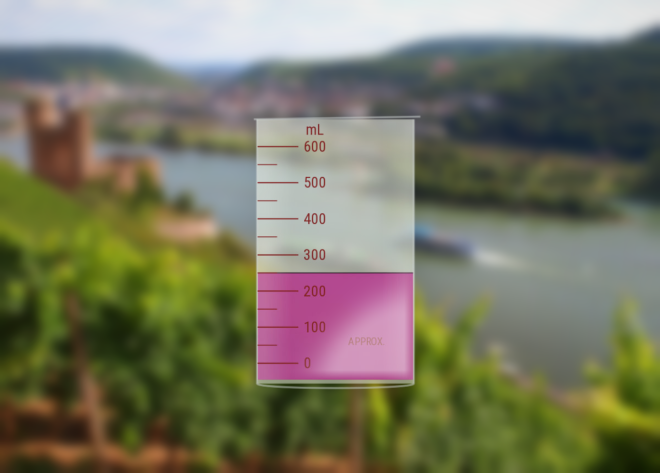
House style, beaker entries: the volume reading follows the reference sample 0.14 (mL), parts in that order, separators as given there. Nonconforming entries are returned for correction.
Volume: 250 (mL)
